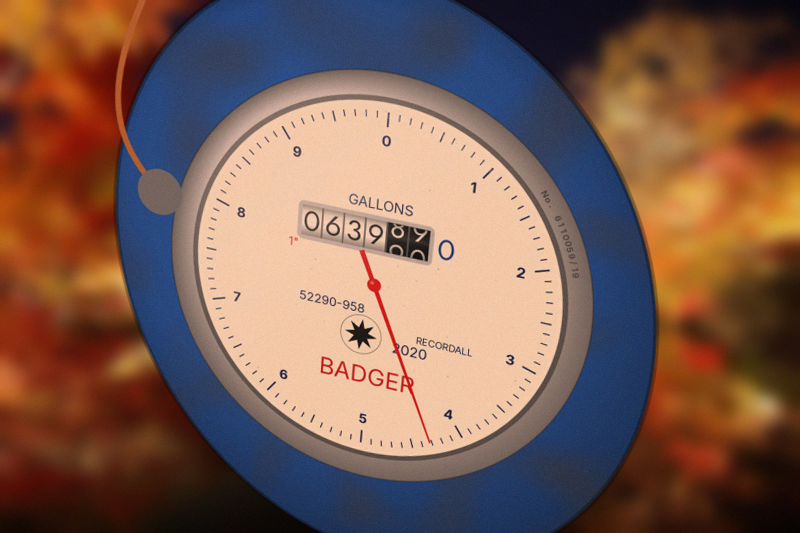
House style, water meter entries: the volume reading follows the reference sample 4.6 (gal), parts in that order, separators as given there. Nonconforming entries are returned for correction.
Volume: 639894.3 (gal)
